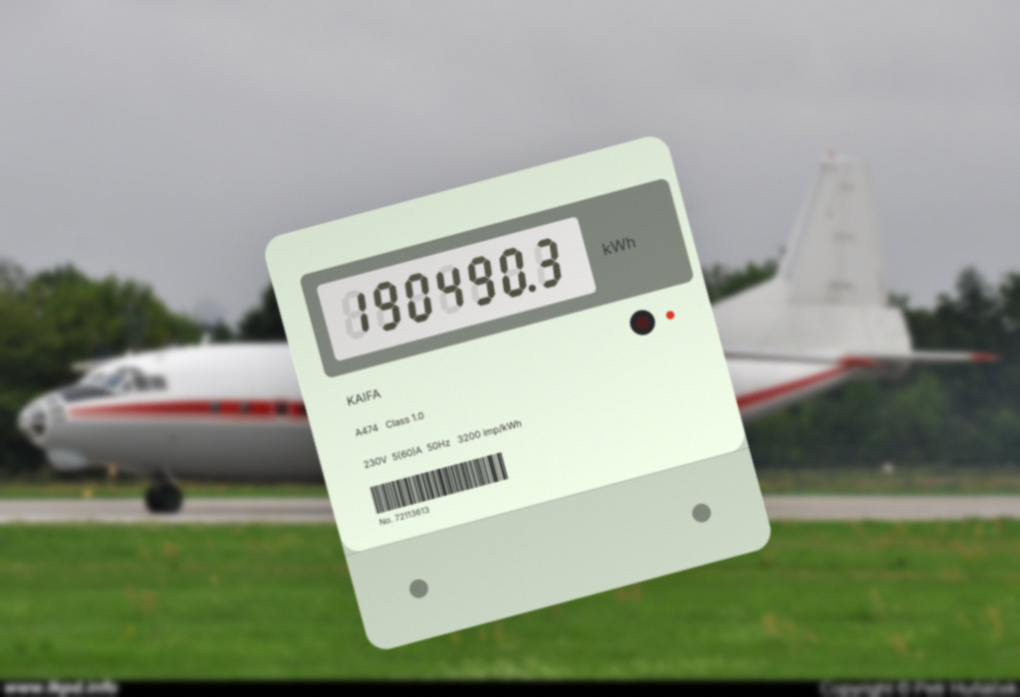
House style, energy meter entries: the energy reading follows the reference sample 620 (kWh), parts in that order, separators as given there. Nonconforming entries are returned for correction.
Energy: 190490.3 (kWh)
